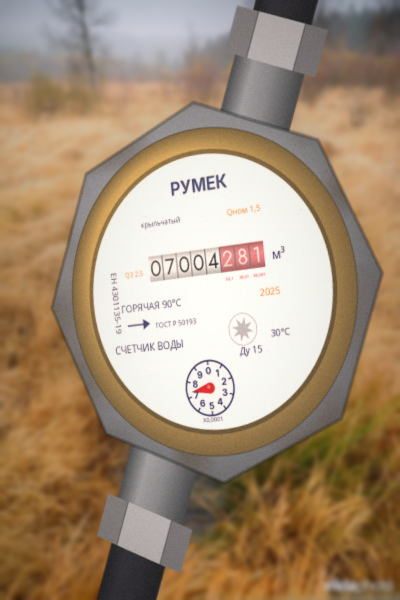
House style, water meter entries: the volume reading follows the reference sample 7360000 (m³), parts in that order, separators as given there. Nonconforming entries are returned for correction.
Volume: 7004.2817 (m³)
